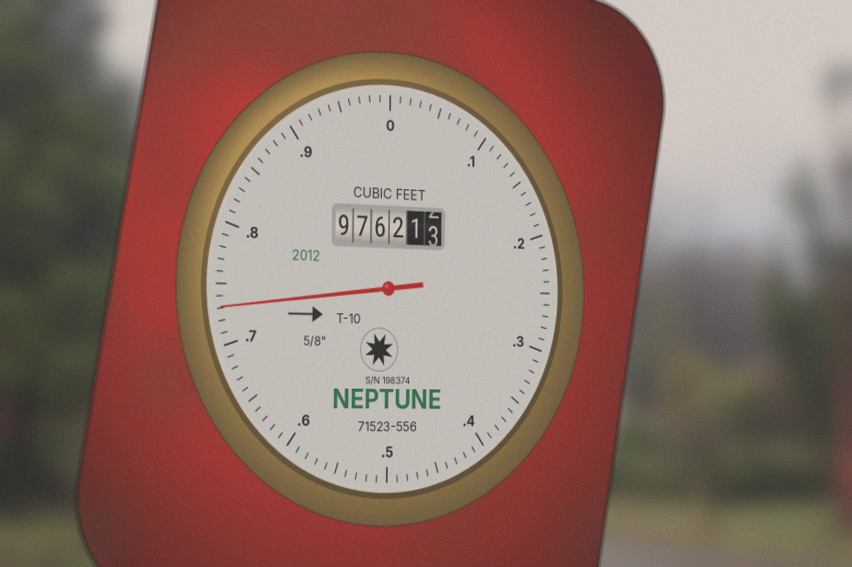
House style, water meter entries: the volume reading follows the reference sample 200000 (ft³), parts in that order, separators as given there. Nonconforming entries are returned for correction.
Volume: 976212.73 (ft³)
